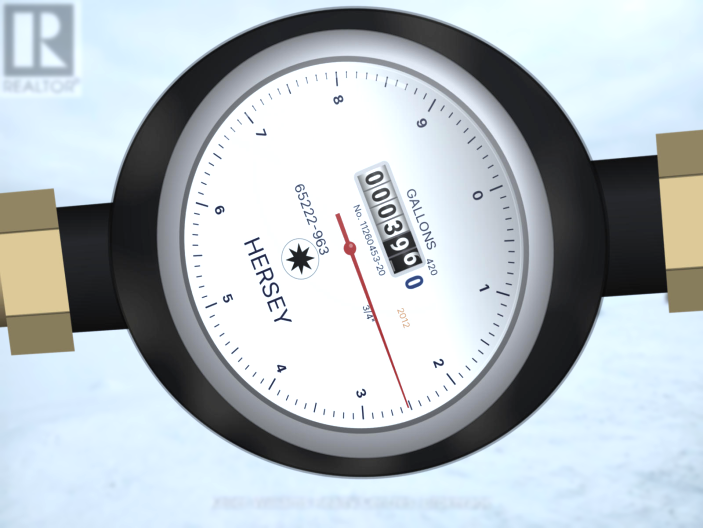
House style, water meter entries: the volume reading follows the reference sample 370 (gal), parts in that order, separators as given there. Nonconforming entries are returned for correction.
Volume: 3962.5 (gal)
